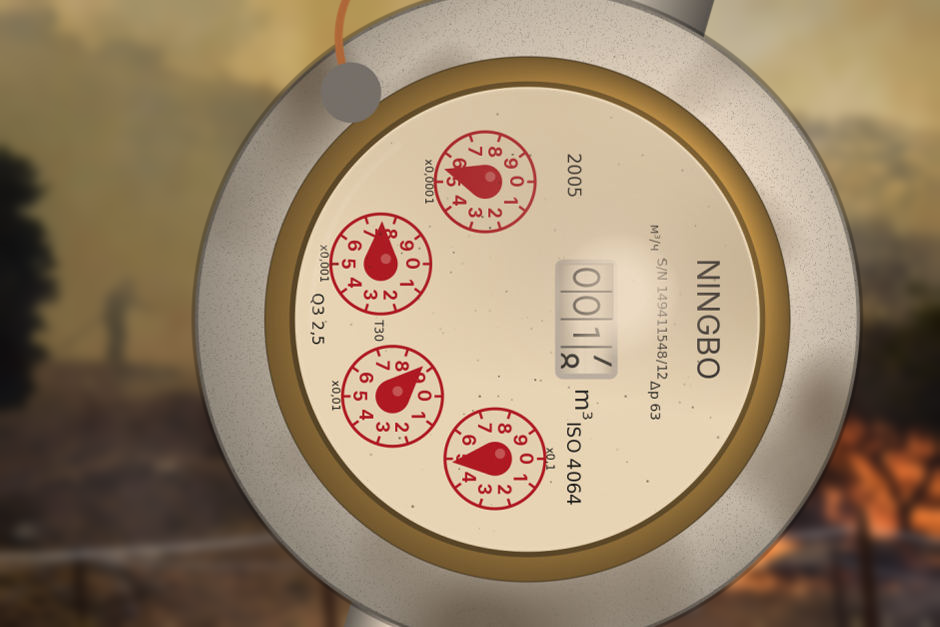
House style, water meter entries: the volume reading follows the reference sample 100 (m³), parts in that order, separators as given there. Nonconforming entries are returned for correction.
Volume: 17.4875 (m³)
